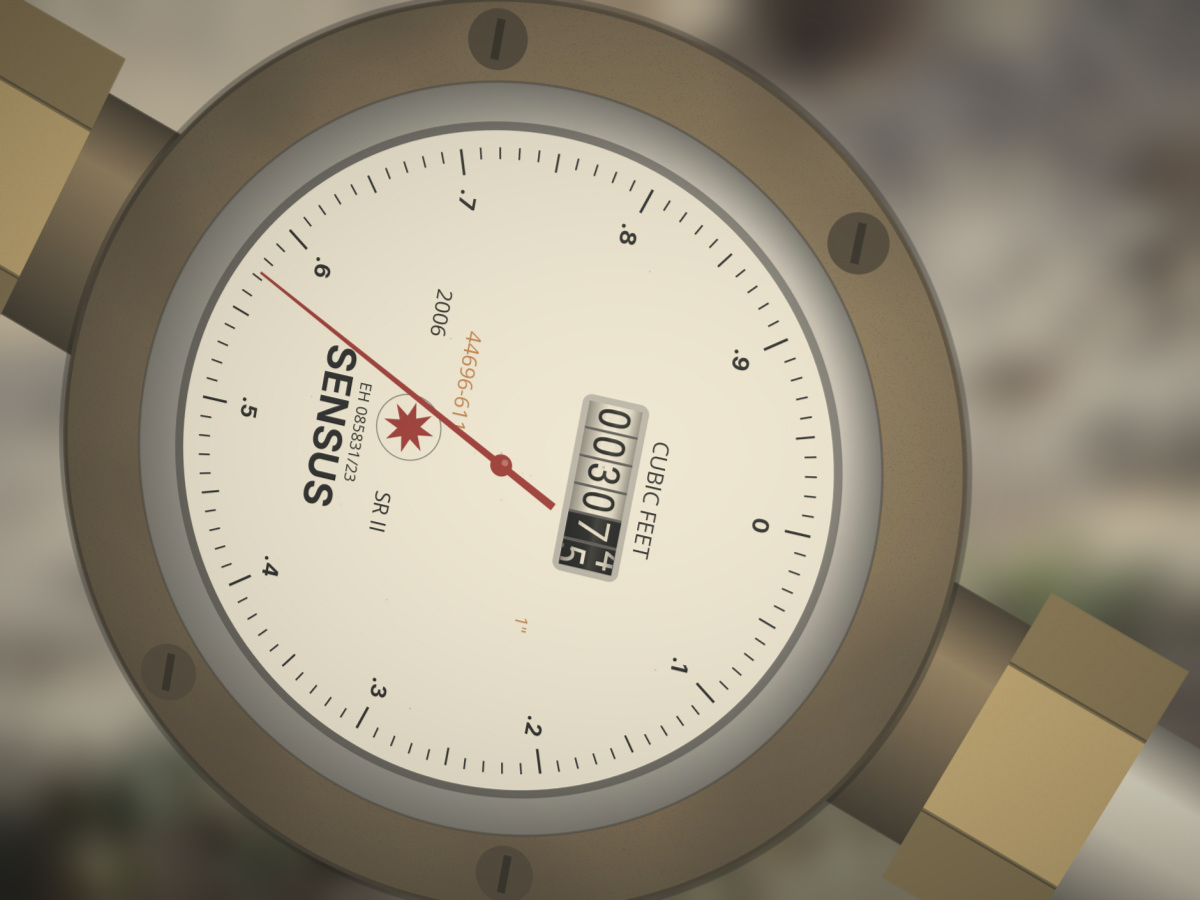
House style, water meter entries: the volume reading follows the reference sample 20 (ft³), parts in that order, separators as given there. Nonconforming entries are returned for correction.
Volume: 3074.57 (ft³)
